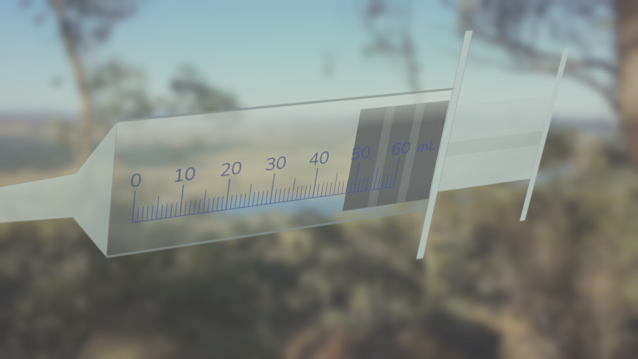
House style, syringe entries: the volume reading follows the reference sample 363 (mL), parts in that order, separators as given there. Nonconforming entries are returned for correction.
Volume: 48 (mL)
